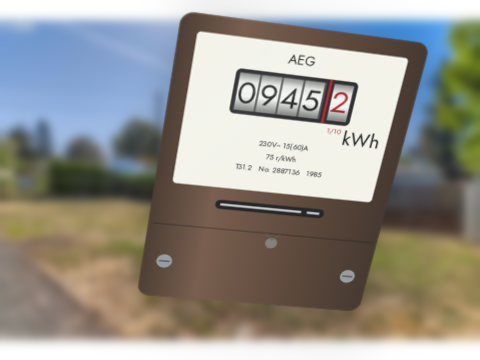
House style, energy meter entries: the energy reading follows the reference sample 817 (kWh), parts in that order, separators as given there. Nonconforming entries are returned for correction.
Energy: 945.2 (kWh)
